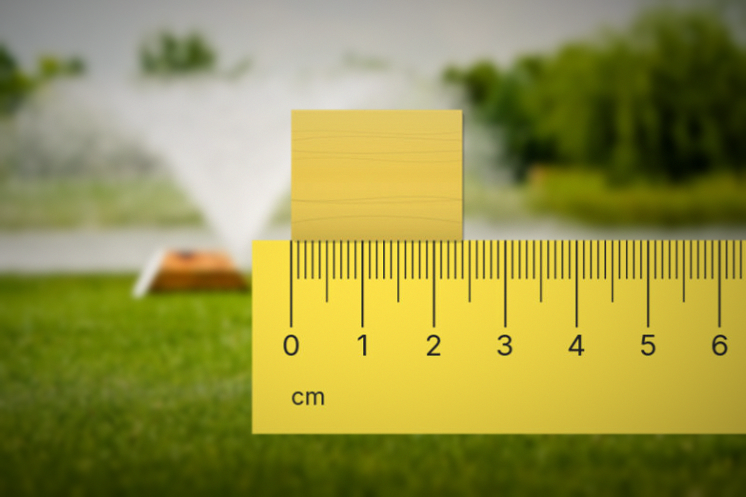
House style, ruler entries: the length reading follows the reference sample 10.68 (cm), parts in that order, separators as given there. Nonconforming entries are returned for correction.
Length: 2.4 (cm)
